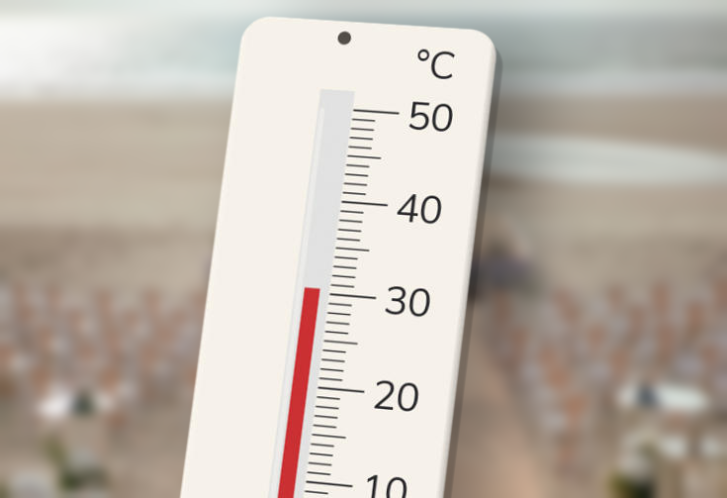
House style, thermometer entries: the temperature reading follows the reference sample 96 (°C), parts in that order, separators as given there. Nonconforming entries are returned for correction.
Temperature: 30.5 (°C)
